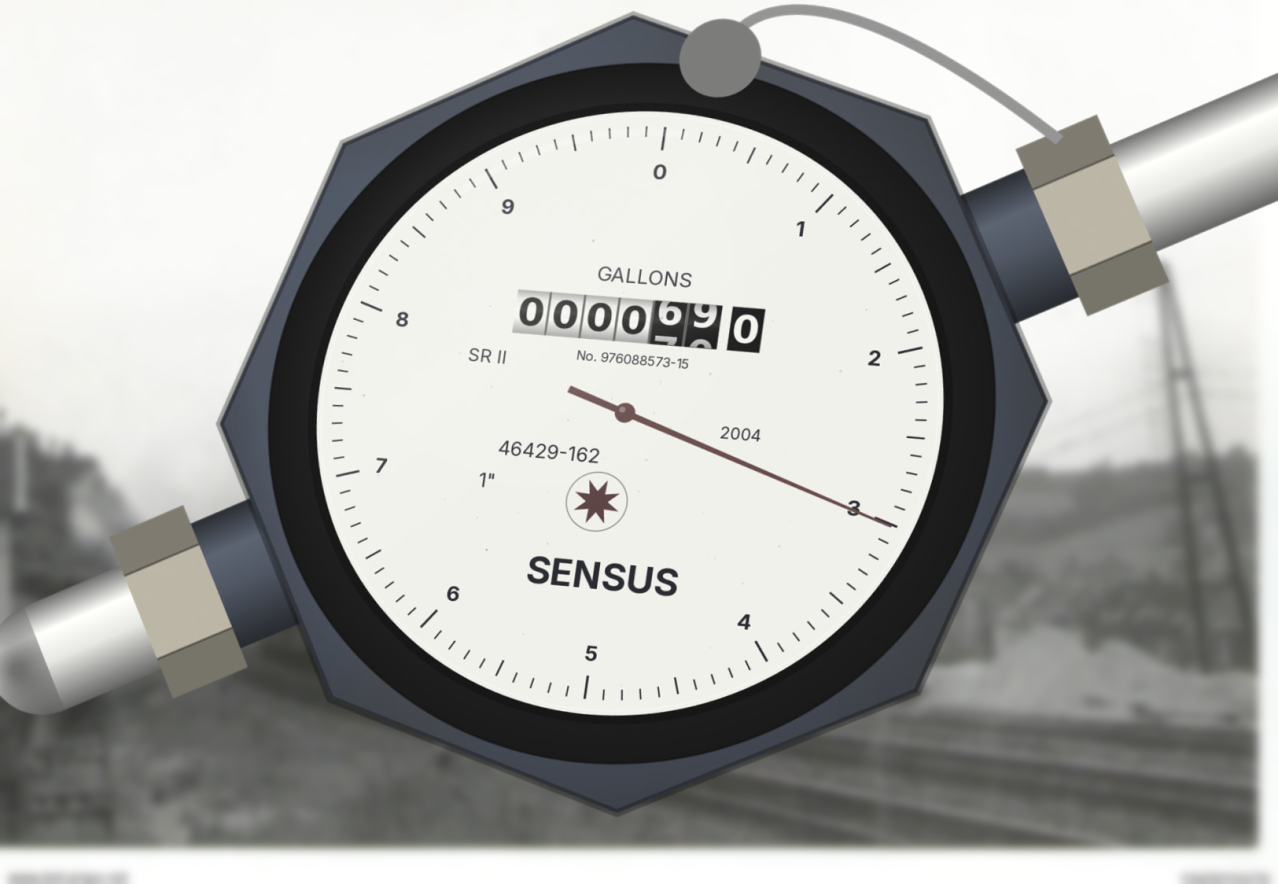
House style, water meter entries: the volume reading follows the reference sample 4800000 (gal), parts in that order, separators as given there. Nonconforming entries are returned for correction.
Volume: 693.0 (gal)
